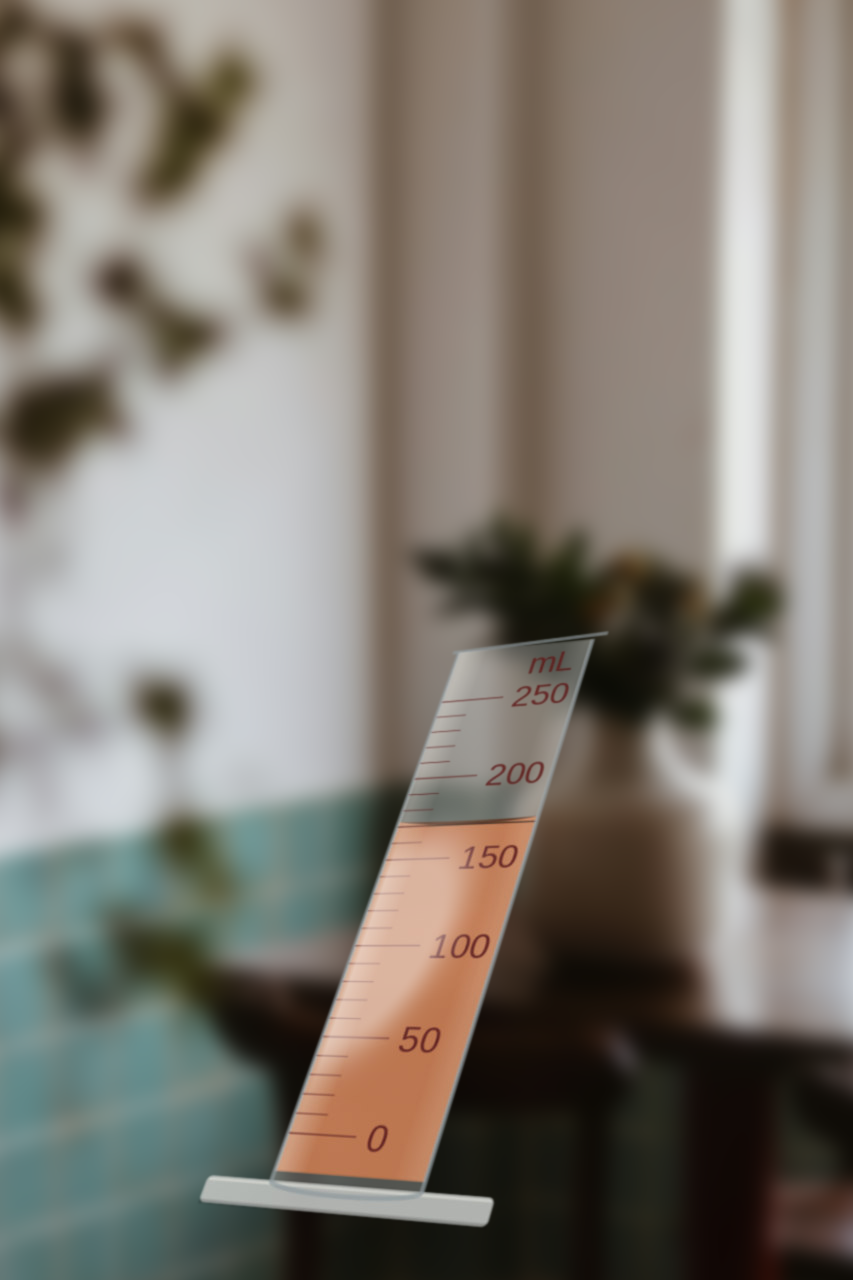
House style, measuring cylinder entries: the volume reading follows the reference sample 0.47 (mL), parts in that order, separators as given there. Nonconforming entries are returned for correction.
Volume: 170 (mL)
